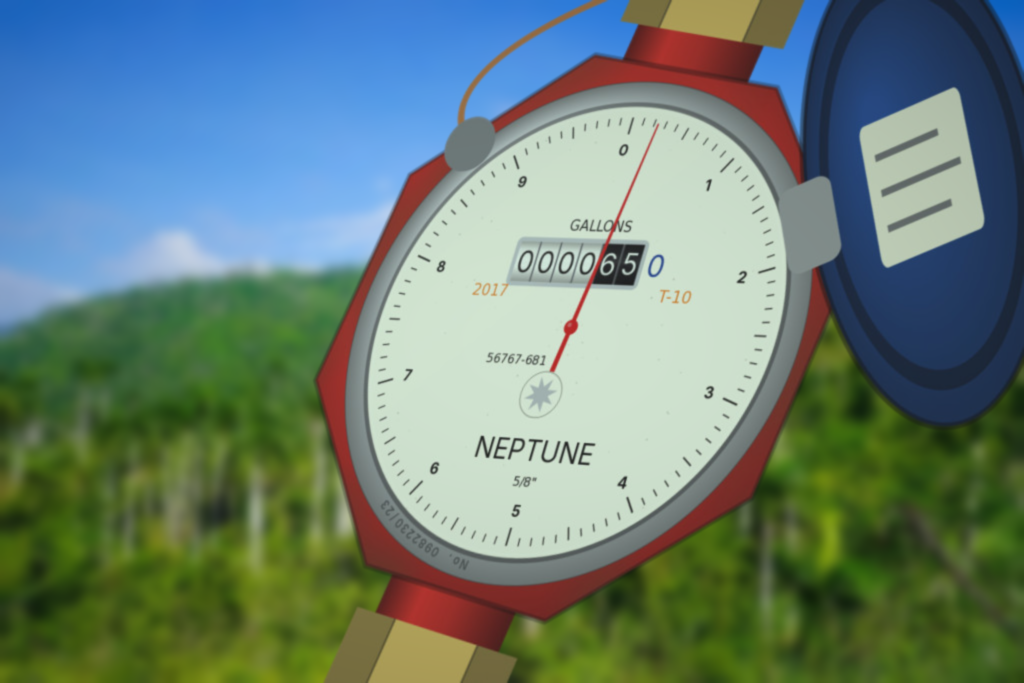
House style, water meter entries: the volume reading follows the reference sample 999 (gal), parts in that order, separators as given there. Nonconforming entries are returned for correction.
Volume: 650.2 (gal)
